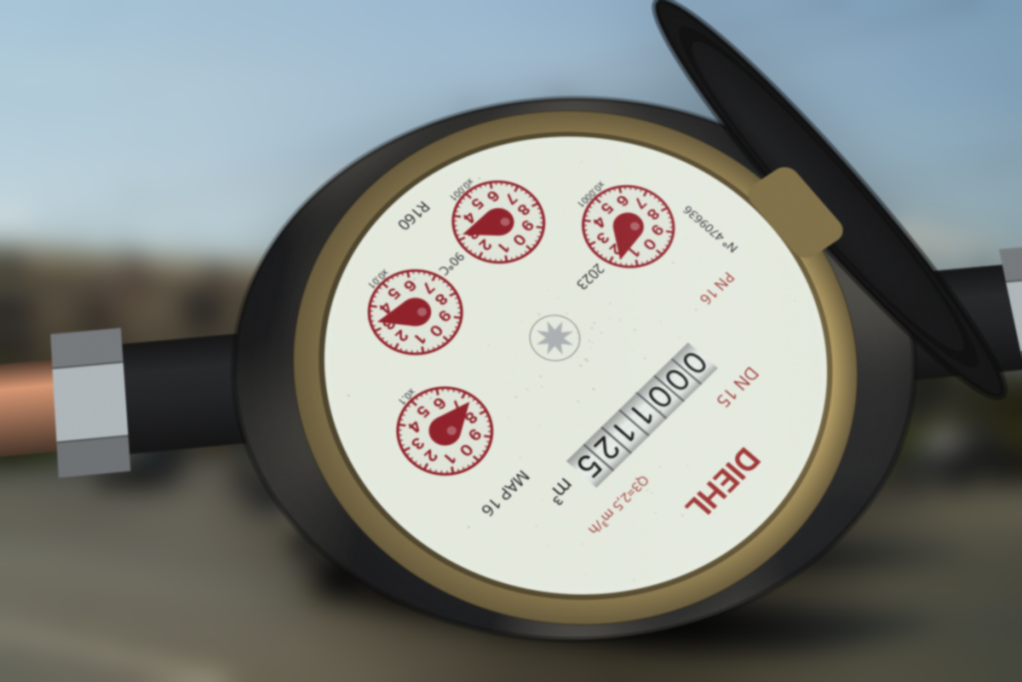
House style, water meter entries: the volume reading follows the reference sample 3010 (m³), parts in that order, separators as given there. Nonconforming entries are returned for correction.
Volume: 1125.7331 (m³)
